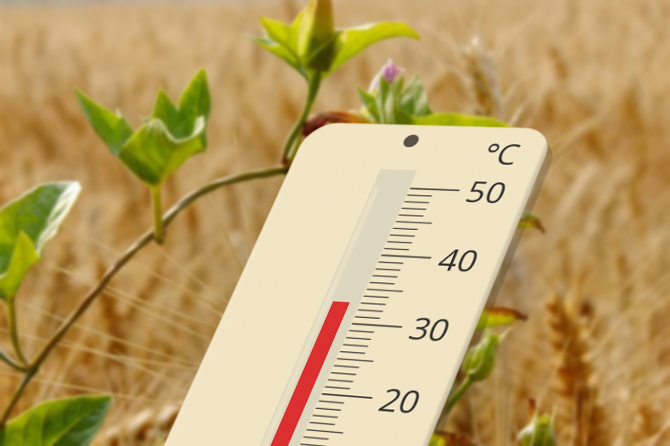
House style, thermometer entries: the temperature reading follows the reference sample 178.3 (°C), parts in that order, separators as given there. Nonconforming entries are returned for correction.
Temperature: 33 (°C)
